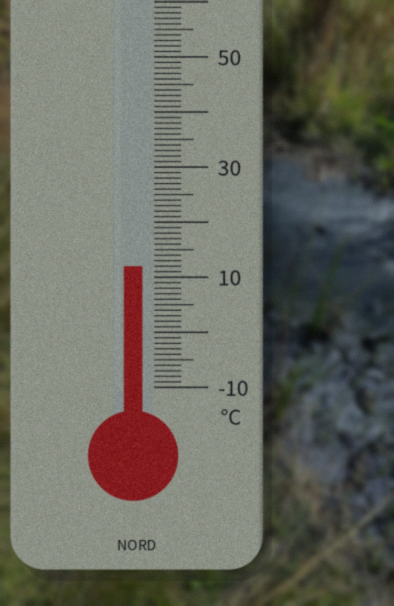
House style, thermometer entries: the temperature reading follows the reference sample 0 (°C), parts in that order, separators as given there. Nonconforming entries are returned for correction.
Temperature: 12 (°C)
